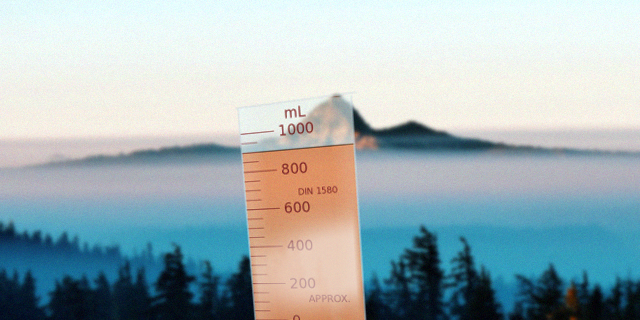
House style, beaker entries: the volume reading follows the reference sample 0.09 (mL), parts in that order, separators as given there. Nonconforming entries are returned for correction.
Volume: 900 (mL)
